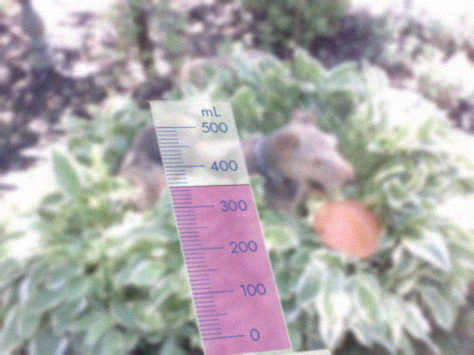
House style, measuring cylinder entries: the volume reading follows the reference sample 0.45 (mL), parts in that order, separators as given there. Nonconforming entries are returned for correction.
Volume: 350 (mL)
